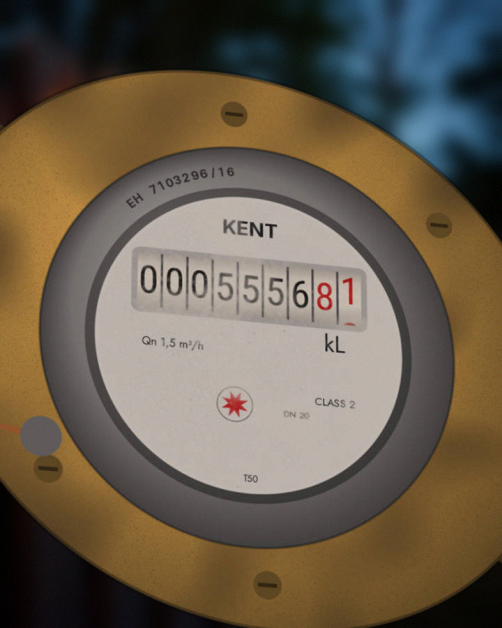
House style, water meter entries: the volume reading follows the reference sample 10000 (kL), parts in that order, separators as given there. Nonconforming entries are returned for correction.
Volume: 5556.81 (kL)
